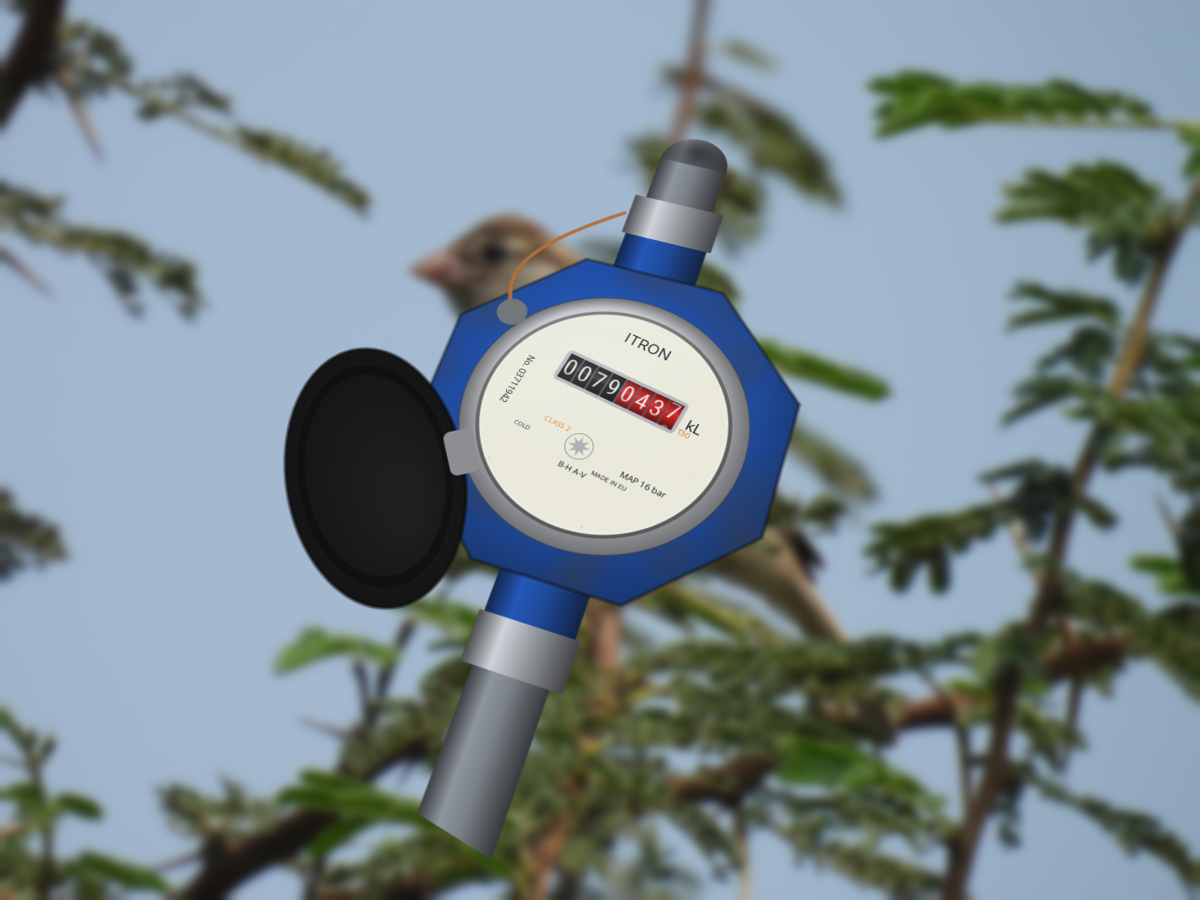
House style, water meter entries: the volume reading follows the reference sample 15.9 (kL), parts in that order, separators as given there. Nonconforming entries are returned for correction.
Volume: 79.0437 (kL)
